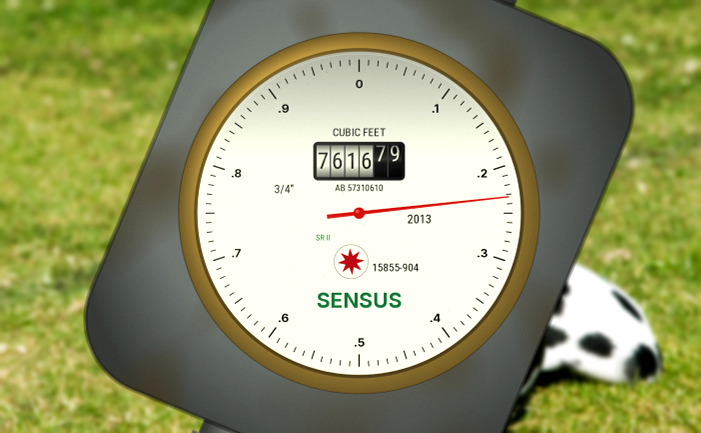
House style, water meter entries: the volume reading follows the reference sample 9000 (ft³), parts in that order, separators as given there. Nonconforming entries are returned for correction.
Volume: 761679.23 (ft³)
